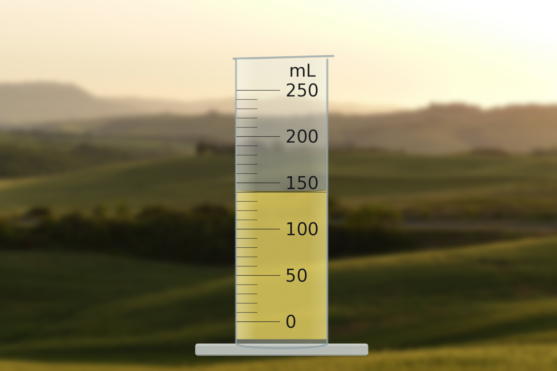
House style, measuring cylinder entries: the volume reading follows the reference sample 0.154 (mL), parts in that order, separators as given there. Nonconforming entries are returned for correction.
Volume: 140 (mL)
